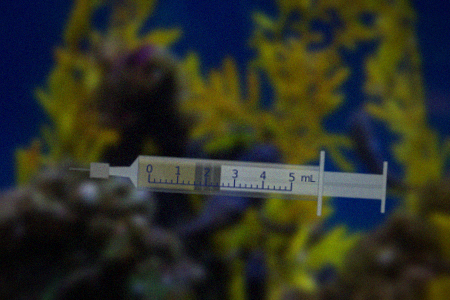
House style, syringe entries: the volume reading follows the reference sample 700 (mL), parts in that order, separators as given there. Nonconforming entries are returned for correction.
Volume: 1.6 (mL)
